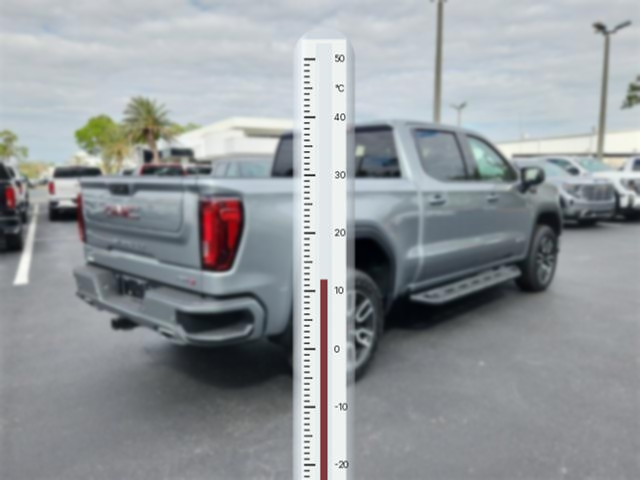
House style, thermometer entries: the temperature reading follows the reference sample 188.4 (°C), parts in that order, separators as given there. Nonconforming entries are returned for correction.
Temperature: 12 (°C)
